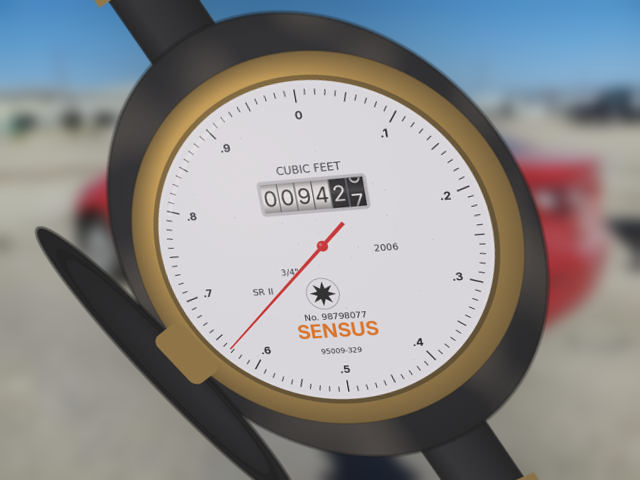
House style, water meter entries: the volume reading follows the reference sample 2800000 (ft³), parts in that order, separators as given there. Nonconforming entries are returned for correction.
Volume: 9426.63 (ft³)
